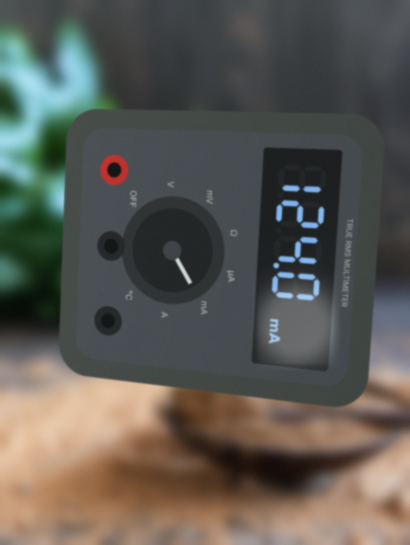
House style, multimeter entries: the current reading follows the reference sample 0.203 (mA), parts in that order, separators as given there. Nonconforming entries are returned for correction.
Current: 124.0 (mA)
